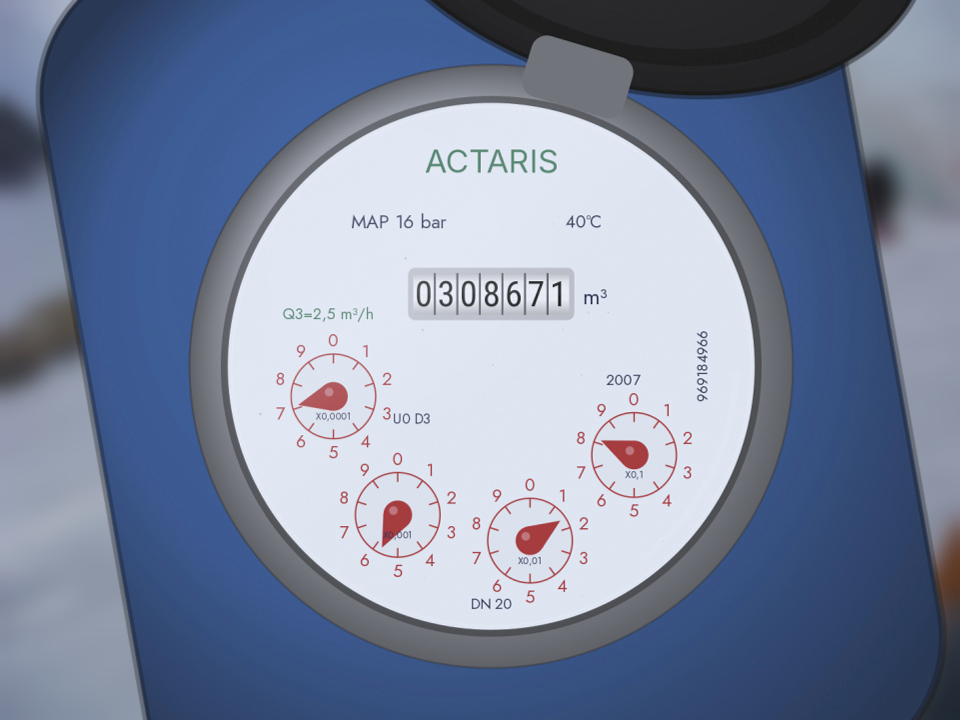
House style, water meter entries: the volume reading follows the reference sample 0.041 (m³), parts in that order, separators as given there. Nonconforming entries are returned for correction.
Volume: 308671.8157 (m³)
